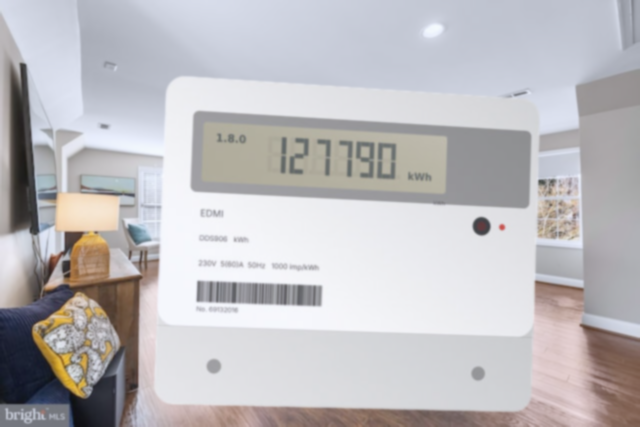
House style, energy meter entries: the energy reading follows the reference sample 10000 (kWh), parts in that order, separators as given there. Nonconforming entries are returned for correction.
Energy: 127790 (kWh)
